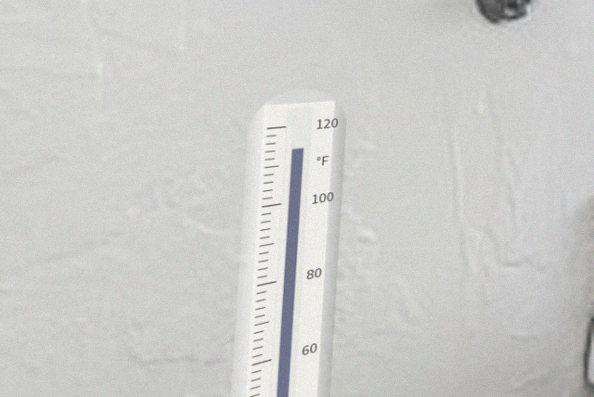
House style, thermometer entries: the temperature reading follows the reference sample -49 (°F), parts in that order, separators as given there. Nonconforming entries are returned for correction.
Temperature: 114 (°F)
